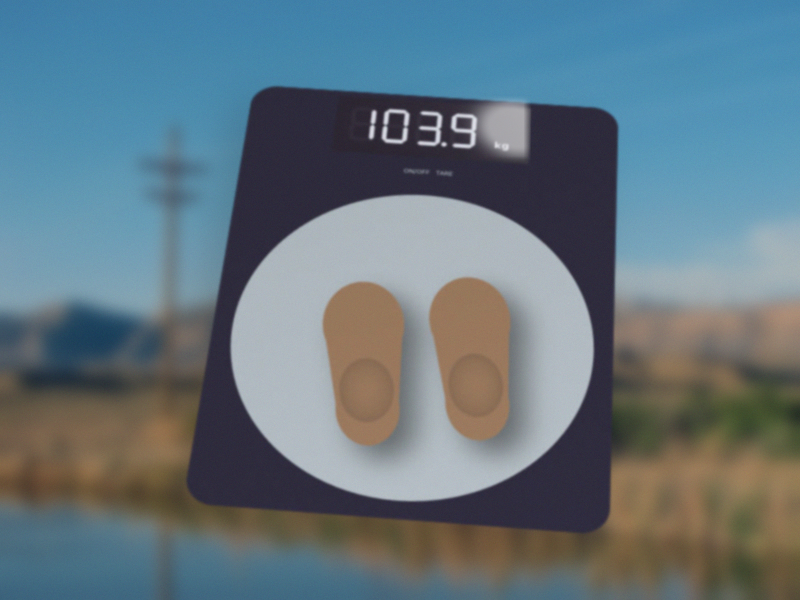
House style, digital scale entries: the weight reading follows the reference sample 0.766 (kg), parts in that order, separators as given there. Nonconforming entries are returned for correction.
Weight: 103.9 (kg)
